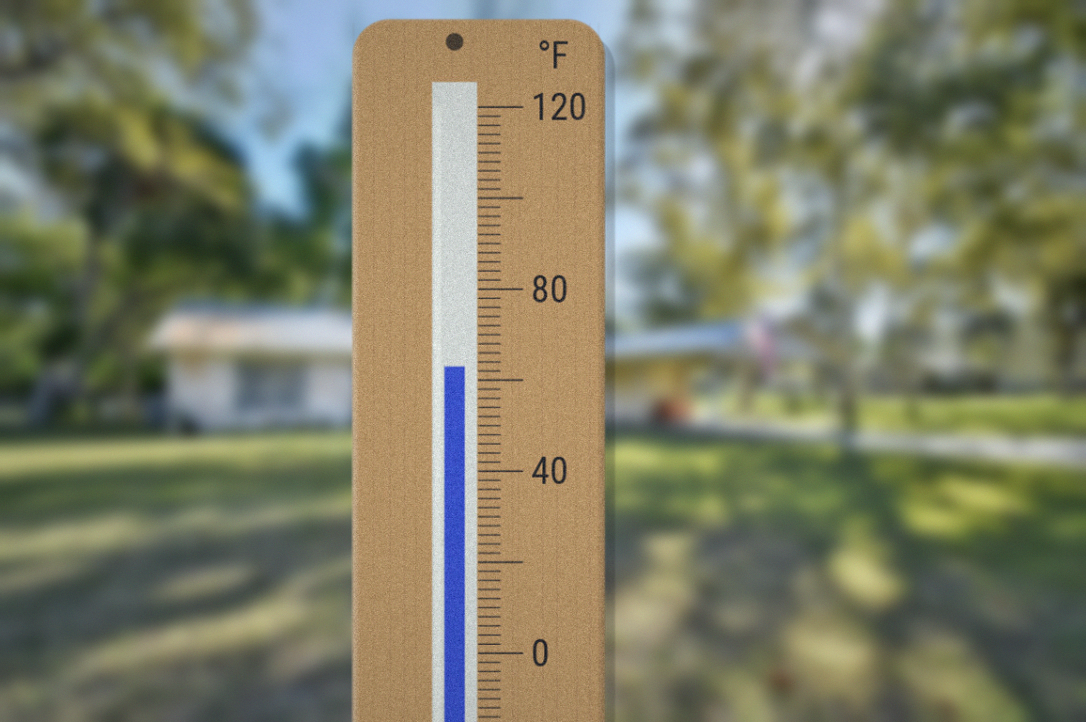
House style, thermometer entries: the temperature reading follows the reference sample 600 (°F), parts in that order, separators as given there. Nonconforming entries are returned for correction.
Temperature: 63 (°F)
